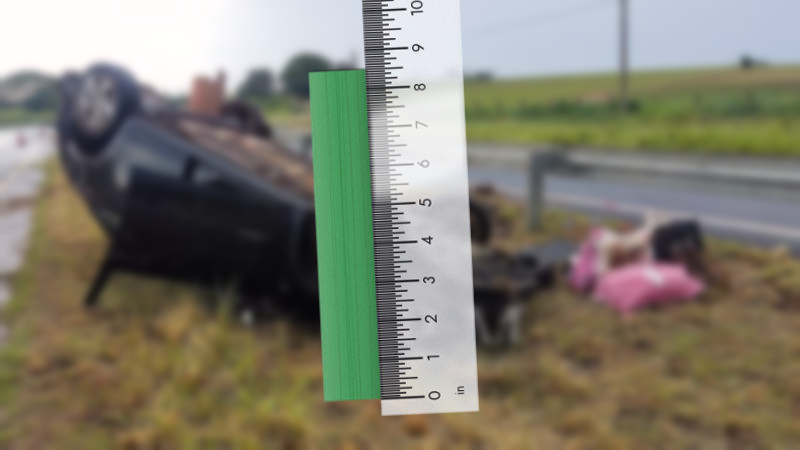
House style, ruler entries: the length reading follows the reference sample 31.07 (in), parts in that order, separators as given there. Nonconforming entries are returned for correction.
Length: 8.5 (in)
